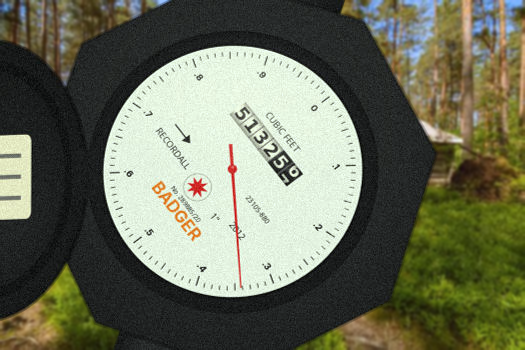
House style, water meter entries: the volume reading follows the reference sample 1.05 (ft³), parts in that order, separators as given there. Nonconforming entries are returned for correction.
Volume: 513256.34 (ft³)
